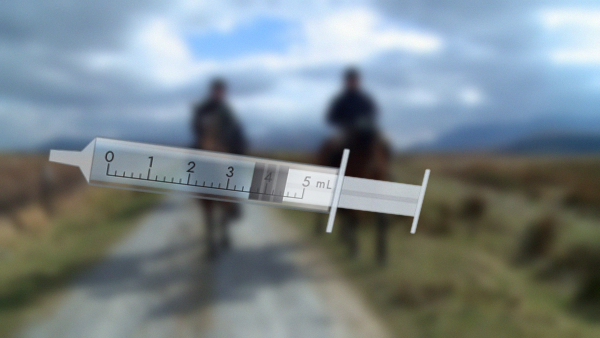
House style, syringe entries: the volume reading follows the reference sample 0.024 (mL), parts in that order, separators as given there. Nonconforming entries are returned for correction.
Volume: 3.6 (mL)
